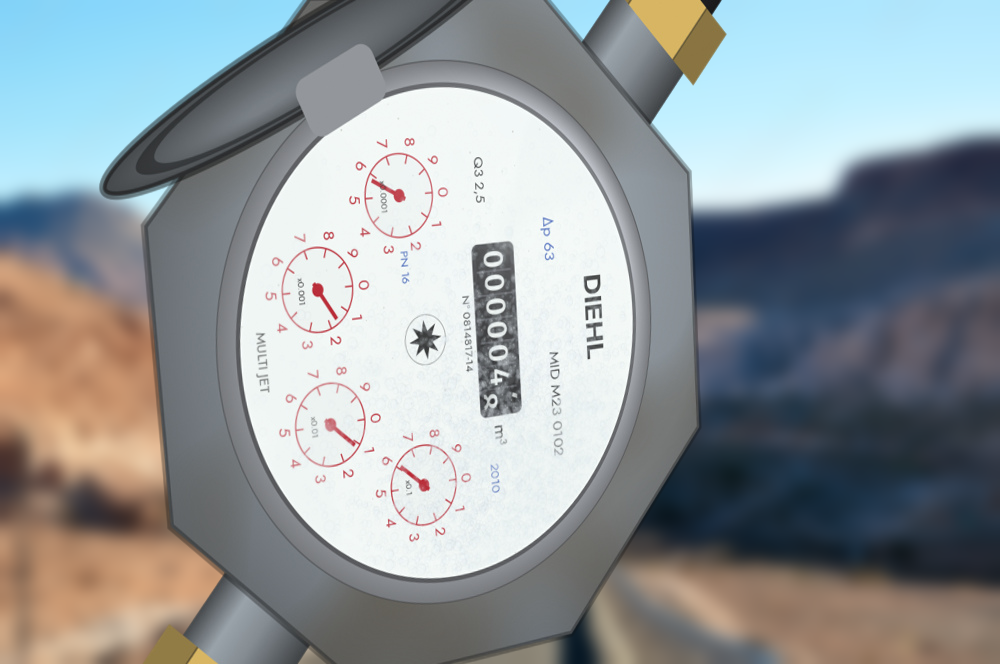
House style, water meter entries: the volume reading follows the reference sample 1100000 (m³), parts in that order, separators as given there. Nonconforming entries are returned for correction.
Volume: 47.6115 (m³)
